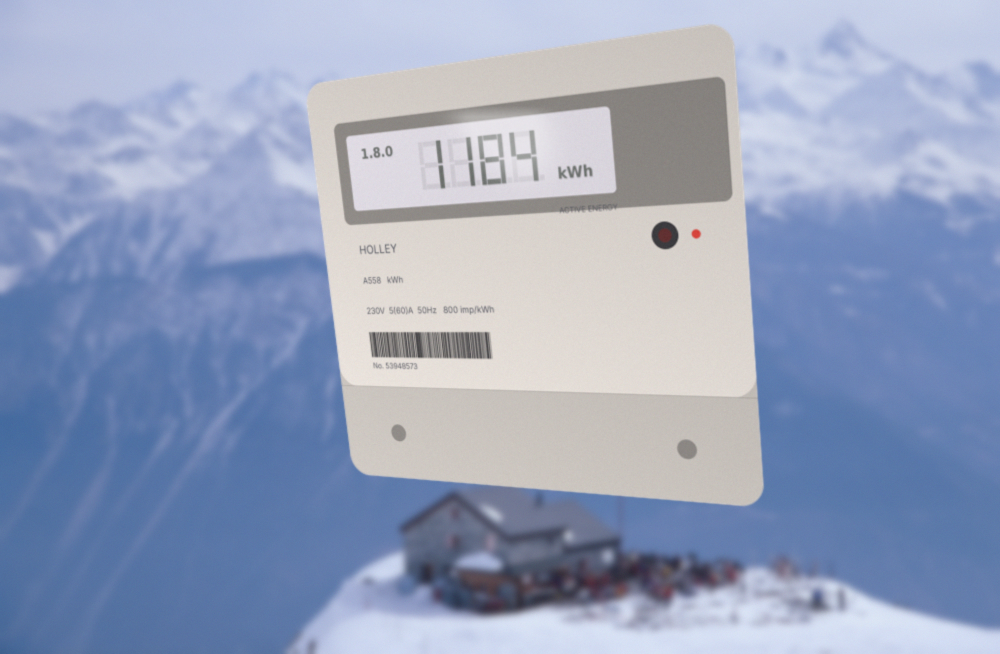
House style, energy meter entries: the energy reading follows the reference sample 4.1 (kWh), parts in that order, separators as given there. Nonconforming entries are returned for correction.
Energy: 1184 (kWh)
